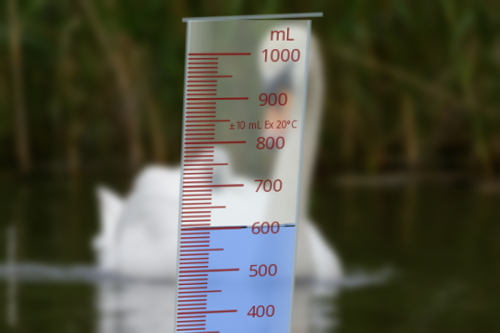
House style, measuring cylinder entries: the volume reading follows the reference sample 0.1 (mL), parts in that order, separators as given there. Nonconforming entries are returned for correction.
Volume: 600 (mL)
